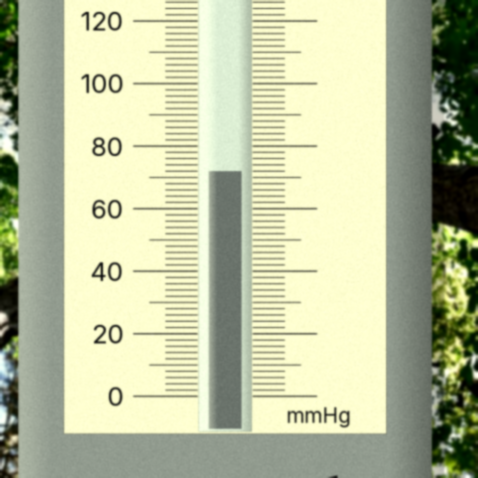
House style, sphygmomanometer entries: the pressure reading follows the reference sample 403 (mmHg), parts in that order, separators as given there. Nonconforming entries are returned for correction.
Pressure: 72 (mmHg)
